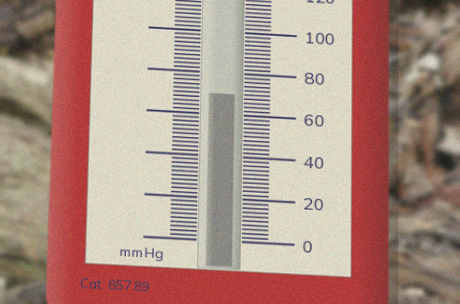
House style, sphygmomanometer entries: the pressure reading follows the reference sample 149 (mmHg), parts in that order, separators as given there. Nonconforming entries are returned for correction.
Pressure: 70 (mmHg)
